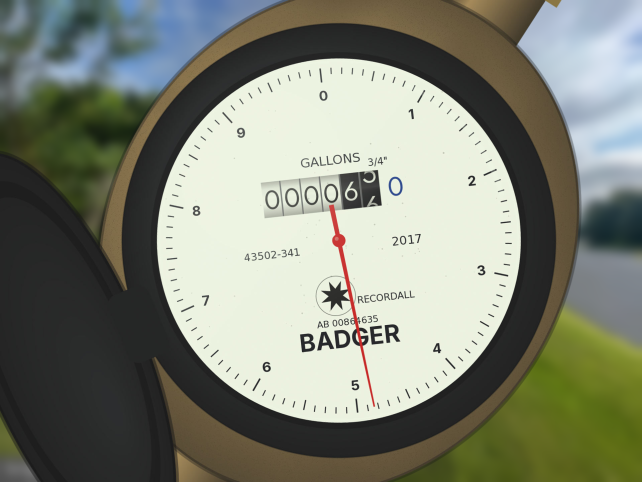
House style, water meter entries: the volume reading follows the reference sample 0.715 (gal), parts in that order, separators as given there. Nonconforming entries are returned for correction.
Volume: 654.8 (gal)
